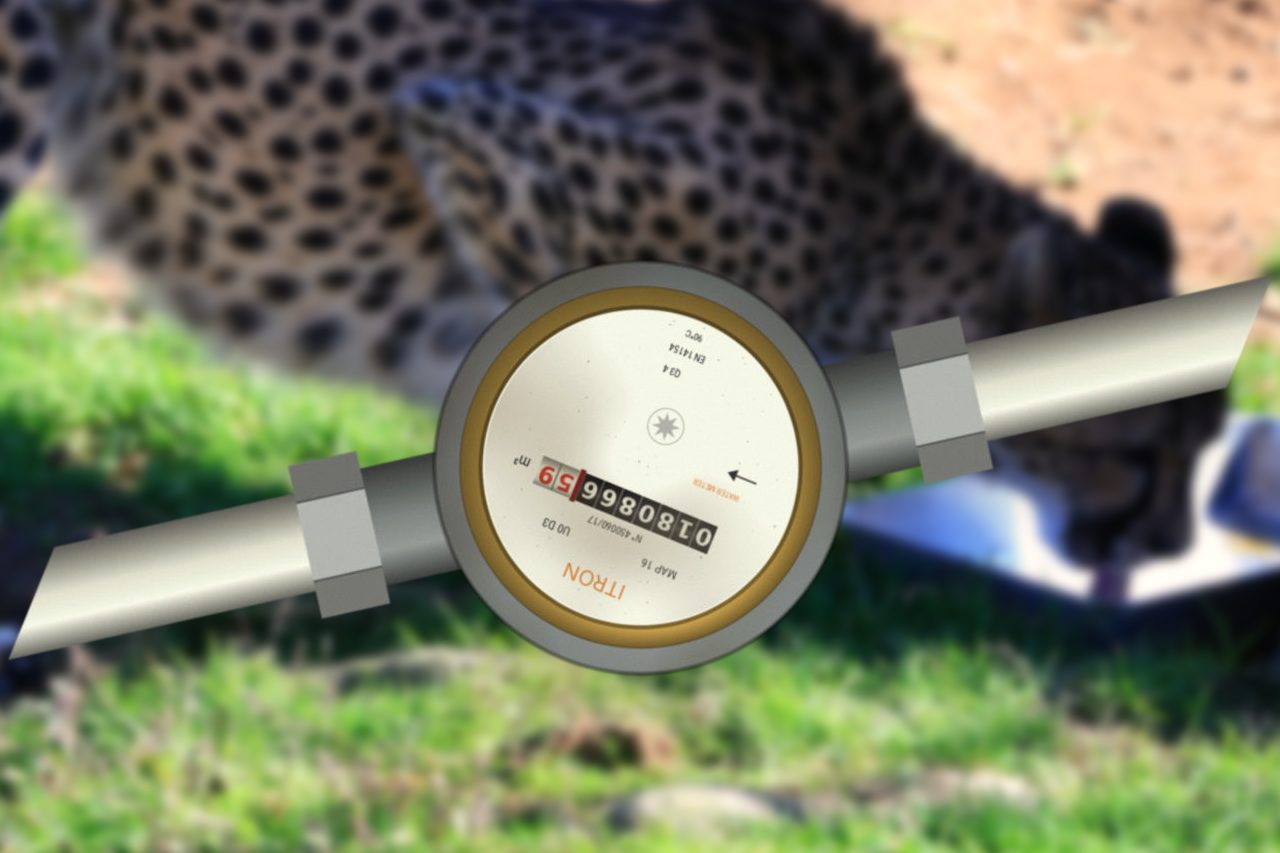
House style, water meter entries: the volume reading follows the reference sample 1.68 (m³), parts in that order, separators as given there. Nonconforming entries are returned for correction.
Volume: 180866.59 (m³)
